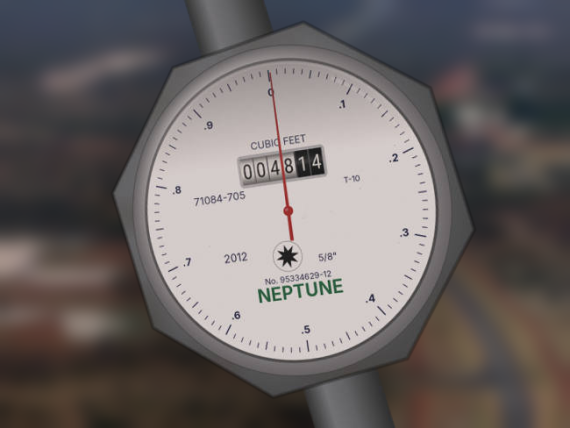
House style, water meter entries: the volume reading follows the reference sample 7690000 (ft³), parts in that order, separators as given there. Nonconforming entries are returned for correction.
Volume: 4814.00 (ft³)
